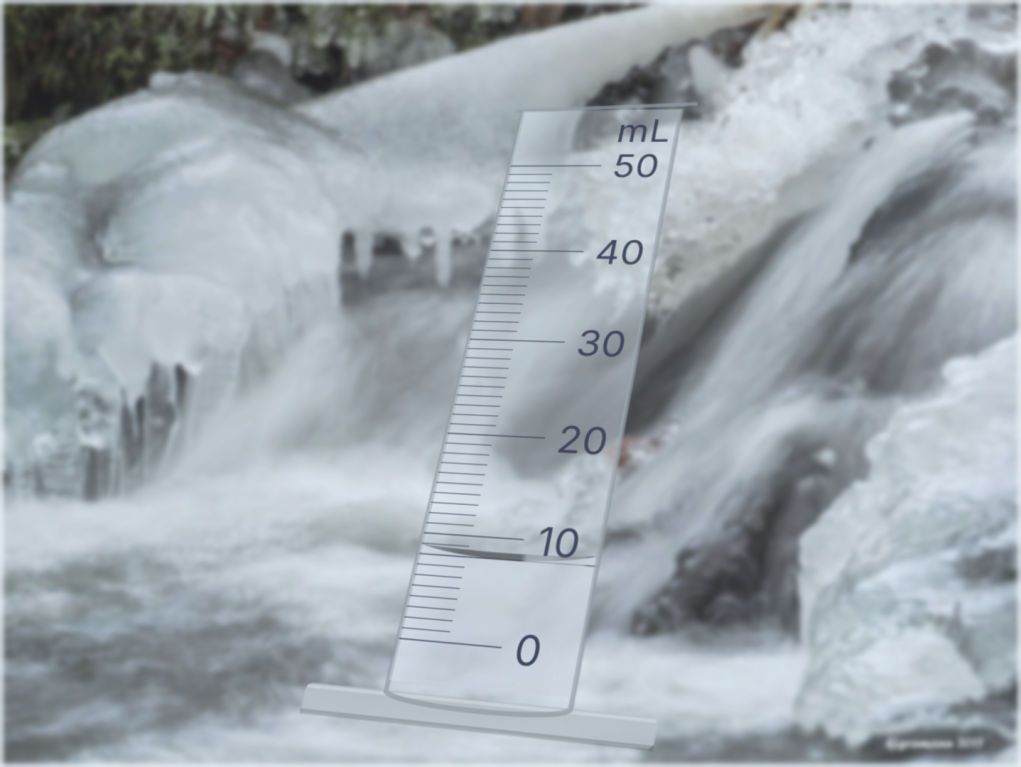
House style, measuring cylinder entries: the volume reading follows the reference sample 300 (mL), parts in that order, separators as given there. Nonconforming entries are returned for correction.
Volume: 8 (mL)
